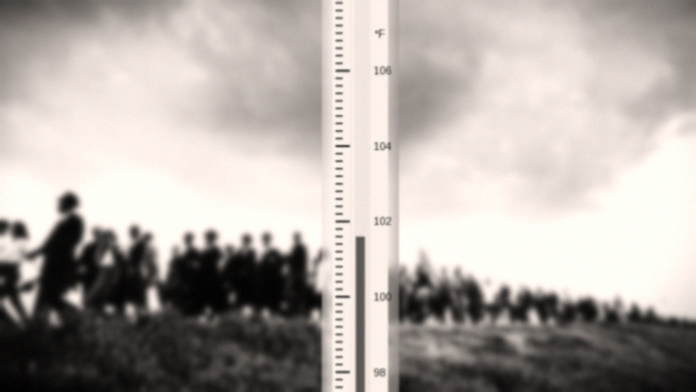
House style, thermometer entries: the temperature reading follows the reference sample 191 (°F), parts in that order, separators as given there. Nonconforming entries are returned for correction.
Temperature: 101.6 (°F)
